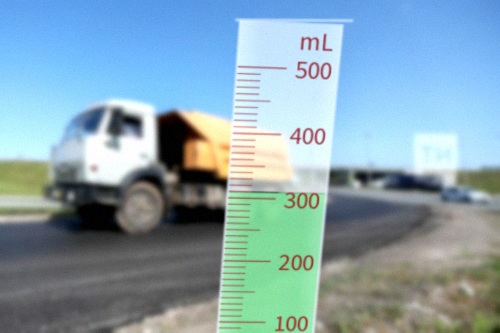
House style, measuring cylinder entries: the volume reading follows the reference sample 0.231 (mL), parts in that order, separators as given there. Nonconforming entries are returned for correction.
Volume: 310 (mL)
